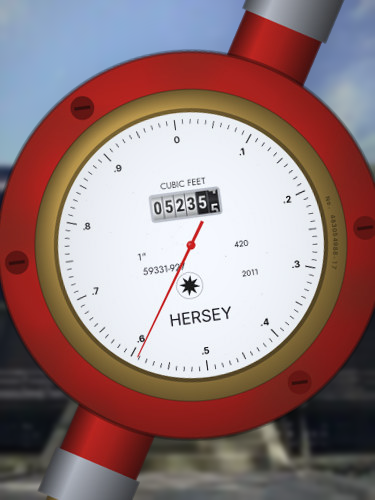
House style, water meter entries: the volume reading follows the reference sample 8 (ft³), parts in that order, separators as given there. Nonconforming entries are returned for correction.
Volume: 52354.59 (ft³)
